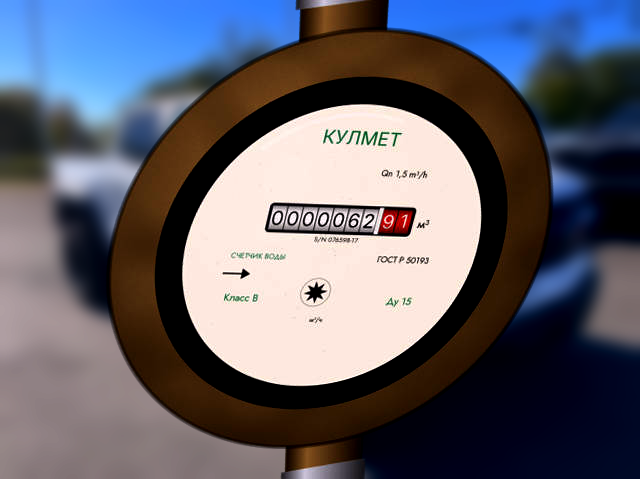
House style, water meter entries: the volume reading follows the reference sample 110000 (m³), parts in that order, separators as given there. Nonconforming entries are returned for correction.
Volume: 62.91 (m³)
